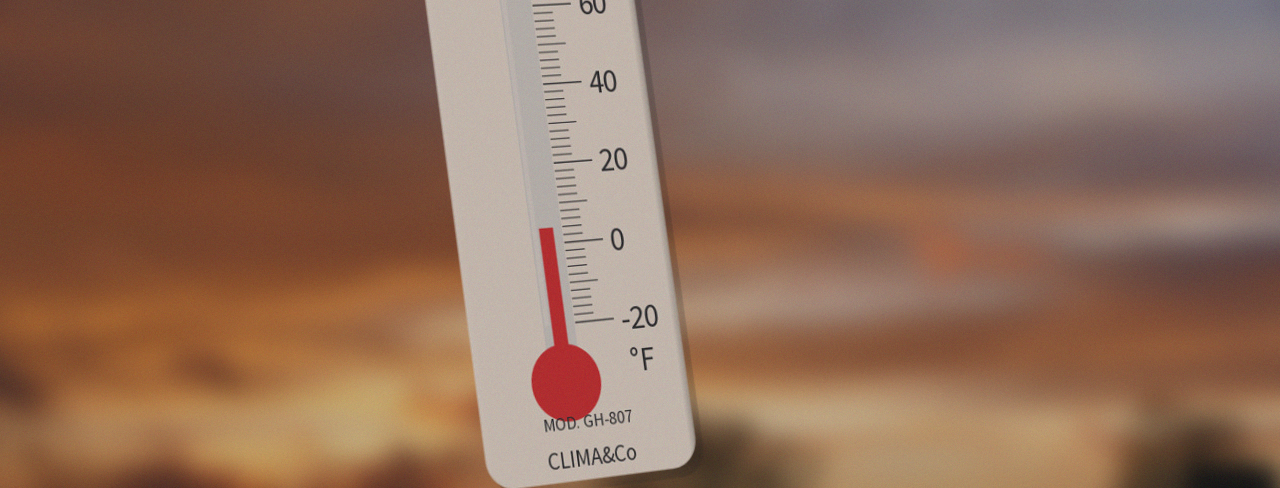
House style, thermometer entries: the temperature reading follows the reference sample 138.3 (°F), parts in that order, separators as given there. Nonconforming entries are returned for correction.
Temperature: 4 (°F)
